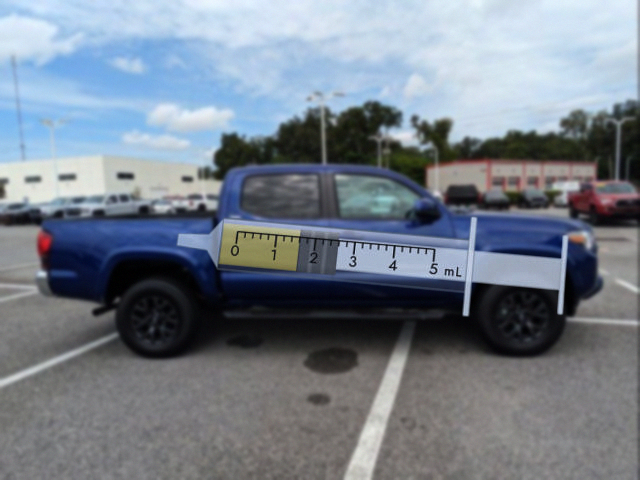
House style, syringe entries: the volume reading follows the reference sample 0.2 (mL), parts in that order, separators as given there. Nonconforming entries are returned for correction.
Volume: 1.6 (mL)
